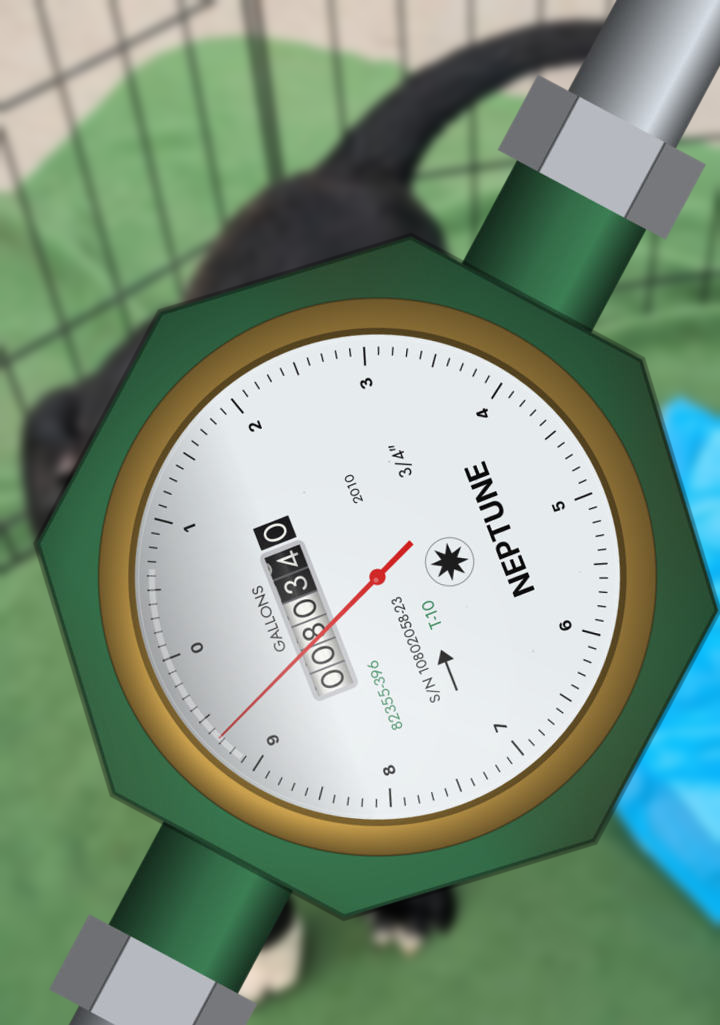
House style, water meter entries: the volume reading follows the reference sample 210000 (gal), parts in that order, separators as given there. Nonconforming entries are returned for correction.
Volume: 80339.3 (gal)
